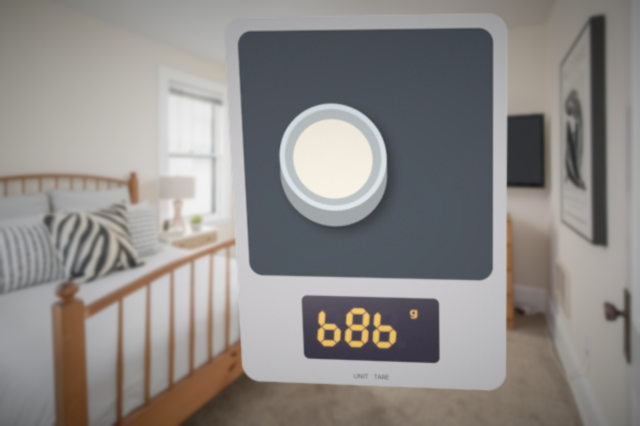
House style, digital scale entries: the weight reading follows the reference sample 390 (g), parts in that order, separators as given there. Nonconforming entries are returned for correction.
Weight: 686 (g)
